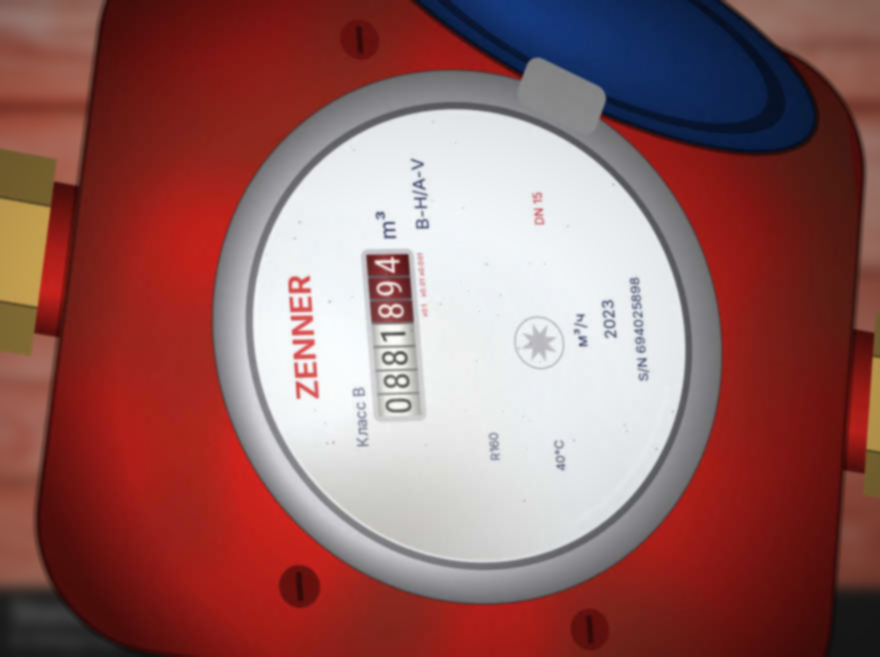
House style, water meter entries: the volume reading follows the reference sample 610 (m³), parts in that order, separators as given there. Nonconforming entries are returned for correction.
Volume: 881.894 (m³)
